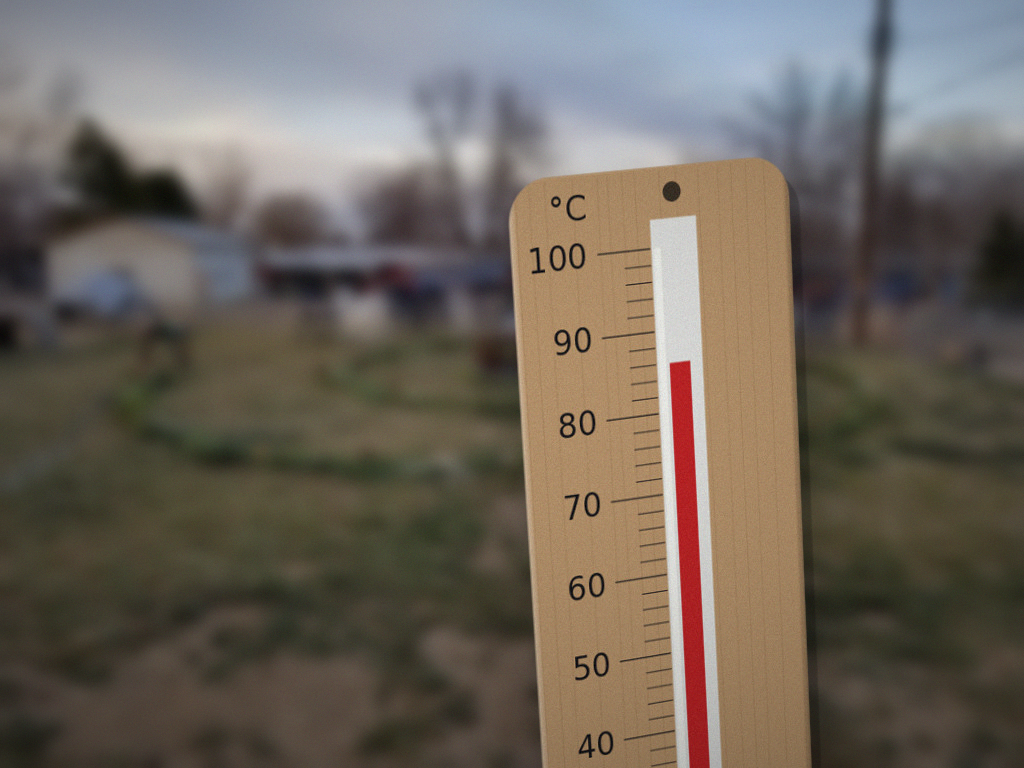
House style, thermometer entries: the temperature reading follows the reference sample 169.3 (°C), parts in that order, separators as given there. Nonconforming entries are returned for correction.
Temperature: 86 (°C)
